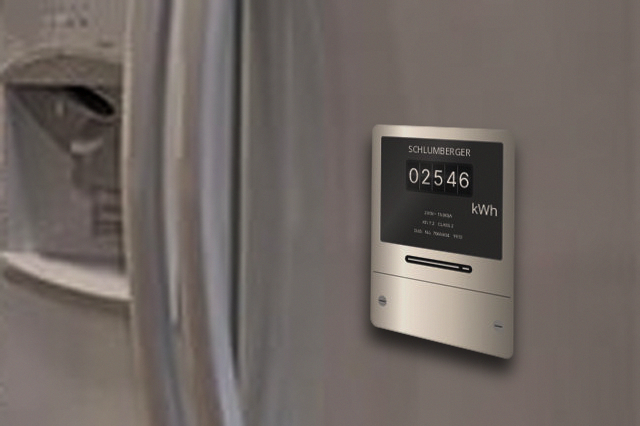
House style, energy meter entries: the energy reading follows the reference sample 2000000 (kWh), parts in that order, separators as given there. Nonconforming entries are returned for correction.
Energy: 2546 (kWh)
